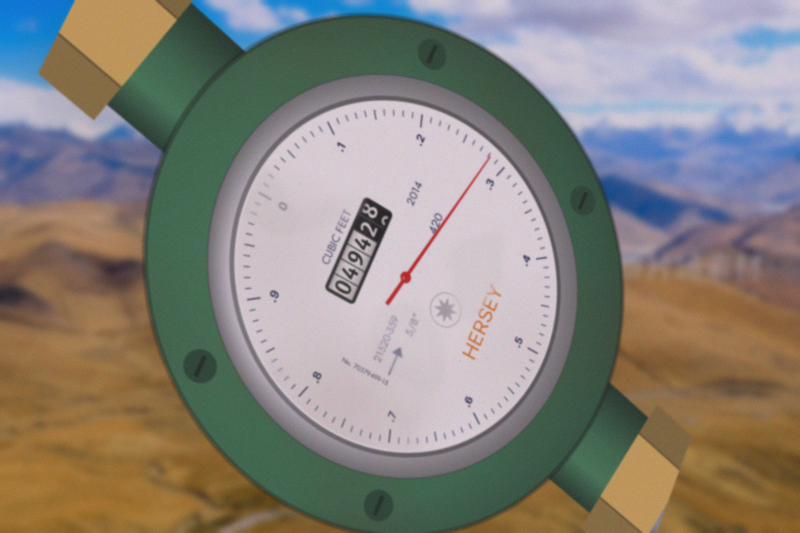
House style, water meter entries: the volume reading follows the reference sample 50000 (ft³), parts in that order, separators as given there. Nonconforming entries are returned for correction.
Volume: 49428.28 (ft³)
